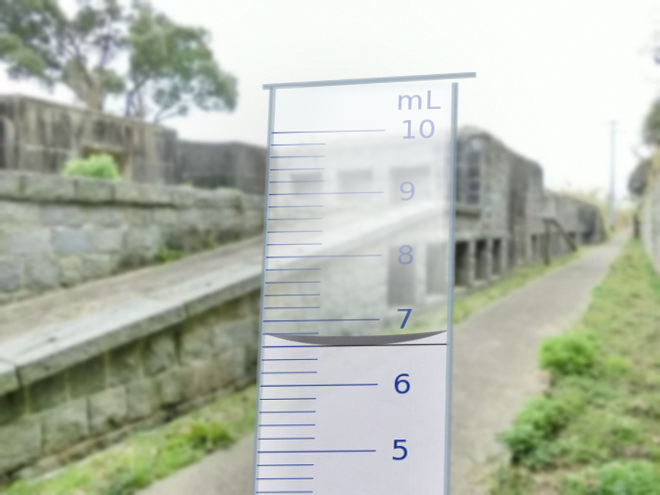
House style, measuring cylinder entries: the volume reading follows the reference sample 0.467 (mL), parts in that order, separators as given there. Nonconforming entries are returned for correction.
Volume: 6.6 (mL)
